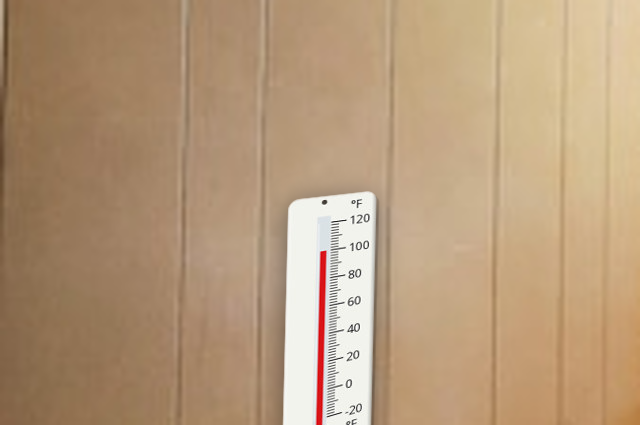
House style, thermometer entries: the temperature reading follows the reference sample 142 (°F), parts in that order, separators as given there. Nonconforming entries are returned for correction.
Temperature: 100 (°F)
